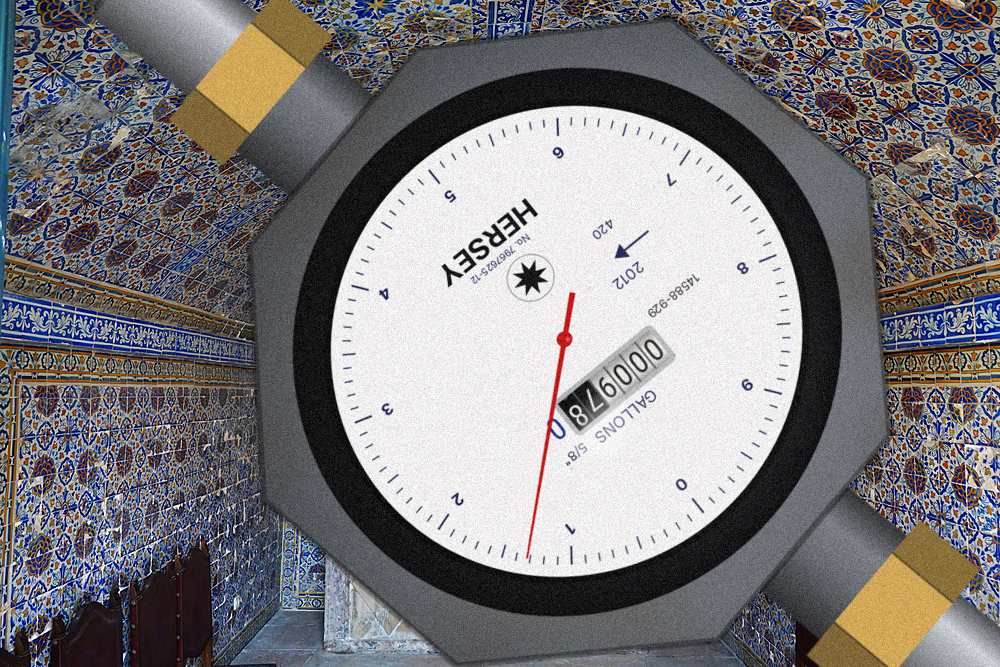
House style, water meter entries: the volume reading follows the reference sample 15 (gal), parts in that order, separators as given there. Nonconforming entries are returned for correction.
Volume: 9781.3 (gal)
